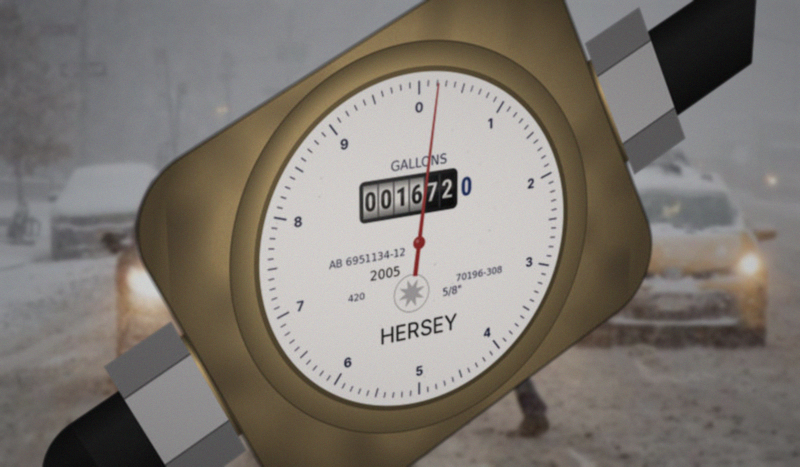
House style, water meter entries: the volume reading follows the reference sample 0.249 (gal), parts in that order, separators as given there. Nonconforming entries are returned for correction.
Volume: 16720.2 (gal)
